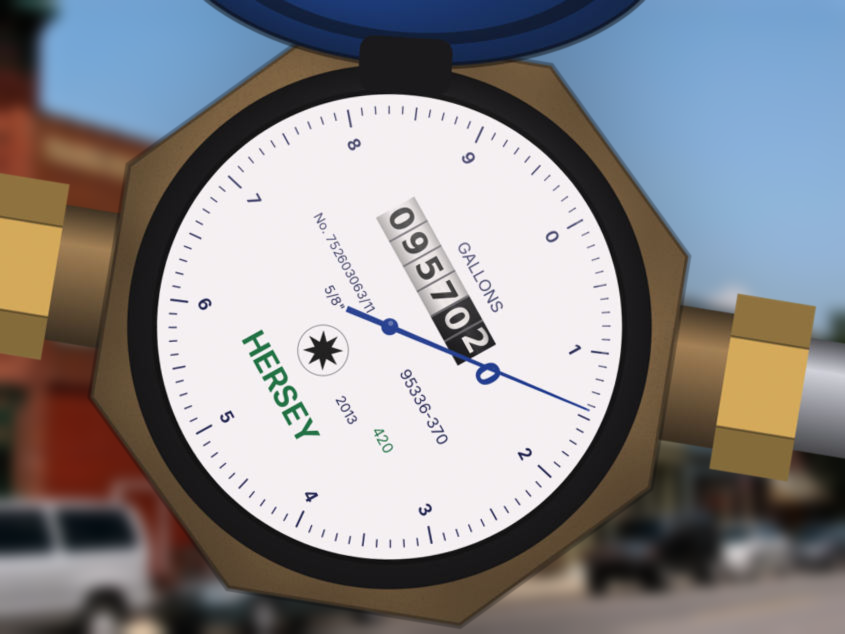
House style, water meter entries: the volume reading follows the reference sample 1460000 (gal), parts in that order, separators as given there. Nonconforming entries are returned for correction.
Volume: 957021.4 (gal)
